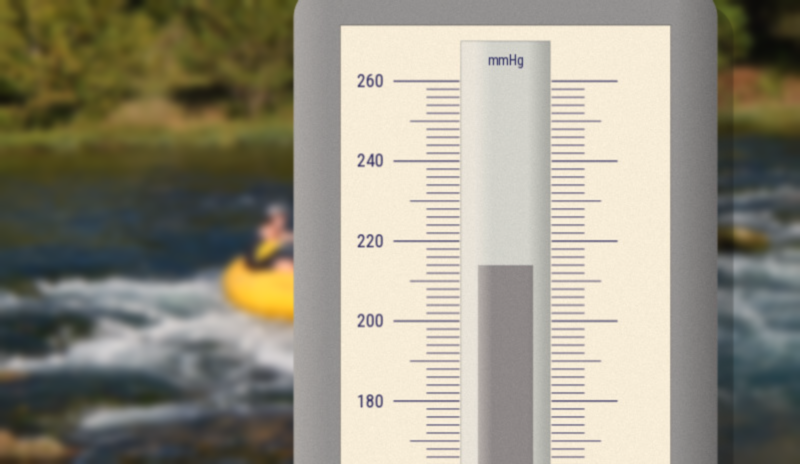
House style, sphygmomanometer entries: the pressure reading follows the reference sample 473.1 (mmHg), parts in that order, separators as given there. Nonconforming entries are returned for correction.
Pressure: 214 (mmHg)
